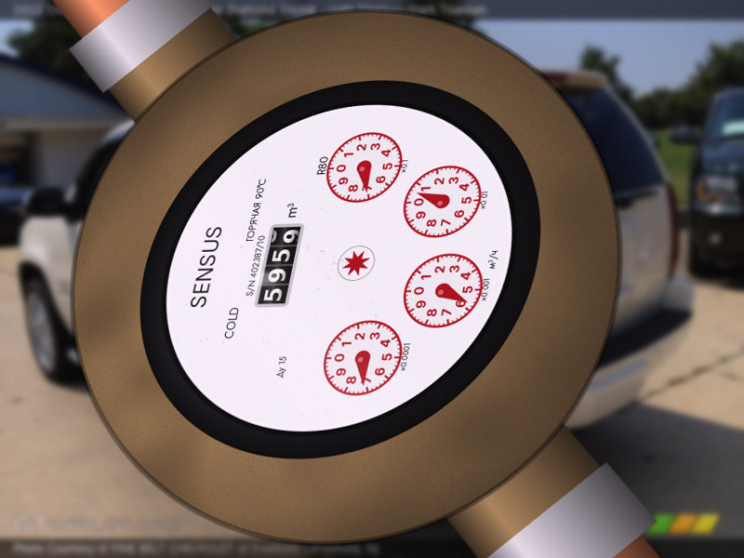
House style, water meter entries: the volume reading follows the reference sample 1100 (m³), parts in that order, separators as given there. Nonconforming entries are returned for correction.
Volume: 5958.7057 (m³)
